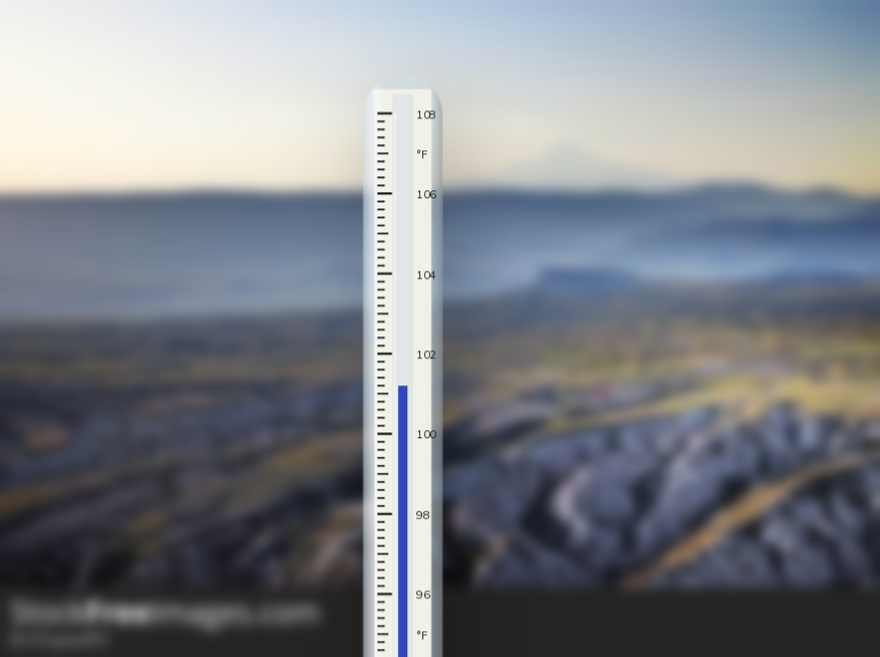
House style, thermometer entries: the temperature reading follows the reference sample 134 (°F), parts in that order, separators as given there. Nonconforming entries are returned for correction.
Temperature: 101.2 (°F)
